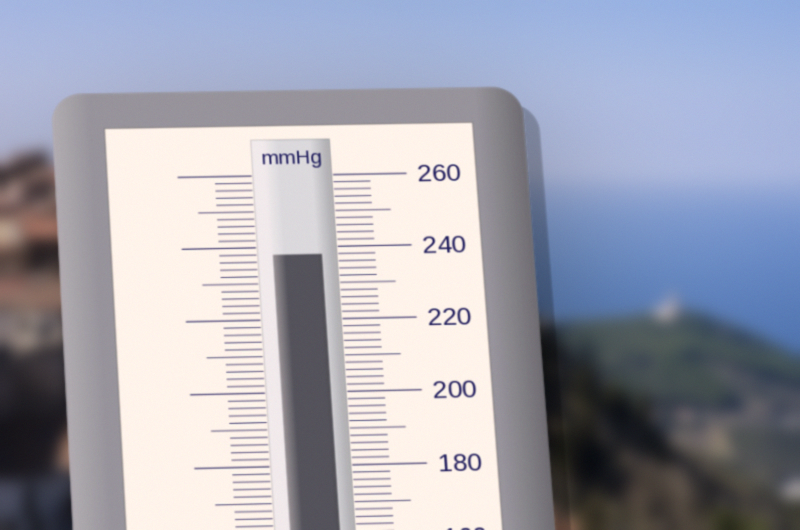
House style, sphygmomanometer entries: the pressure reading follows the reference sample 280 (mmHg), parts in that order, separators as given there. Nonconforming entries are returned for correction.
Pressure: 238 (mmHg)
